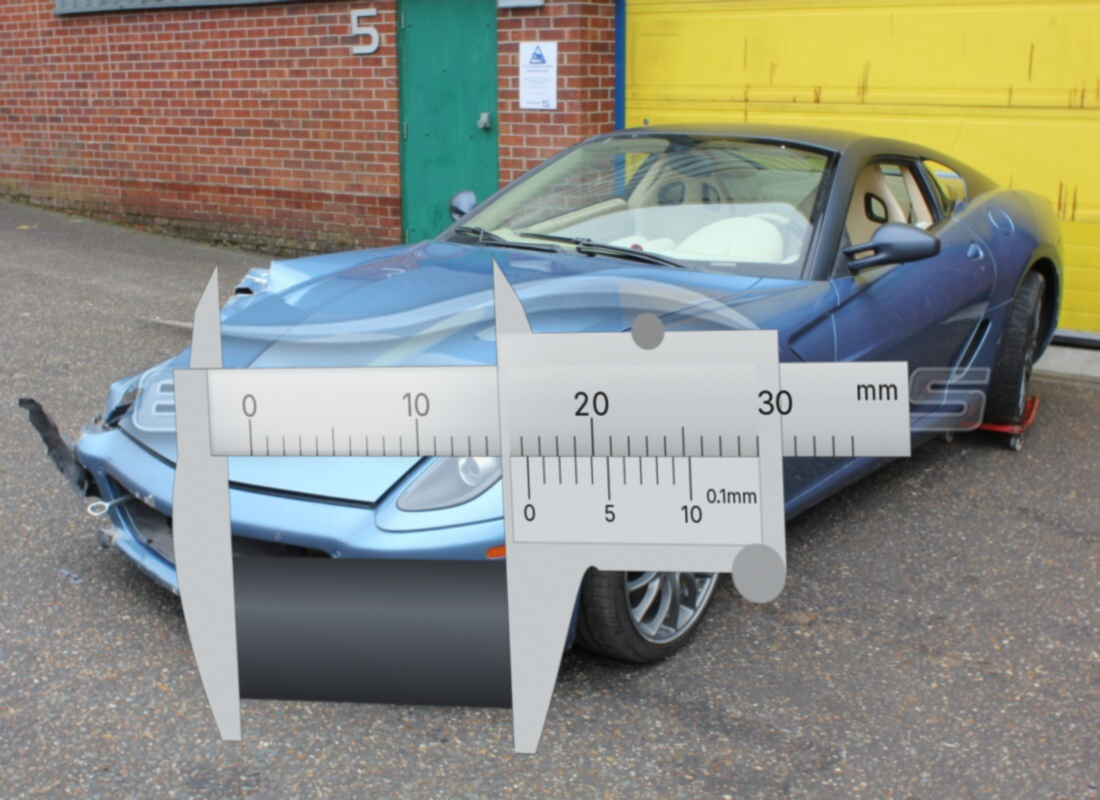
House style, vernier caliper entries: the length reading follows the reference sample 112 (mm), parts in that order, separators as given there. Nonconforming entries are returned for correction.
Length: 16.3 (mm)
